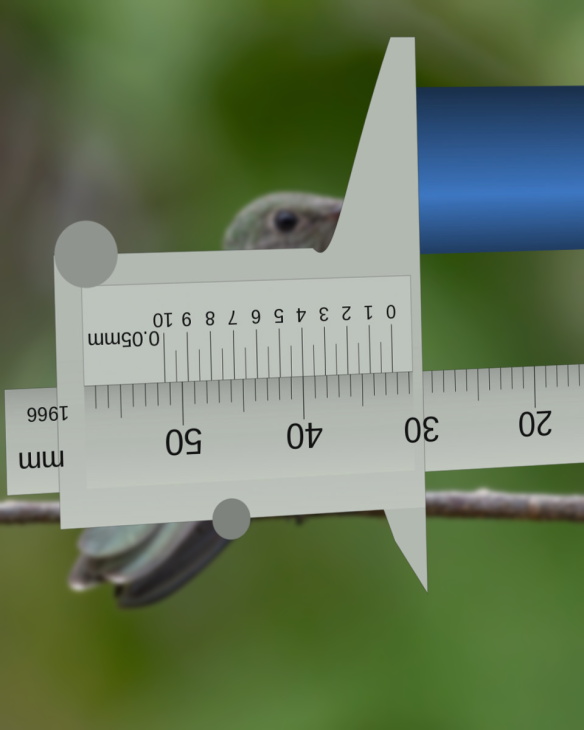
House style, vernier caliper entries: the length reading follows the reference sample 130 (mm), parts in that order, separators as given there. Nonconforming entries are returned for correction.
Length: 32.4 (mm)
